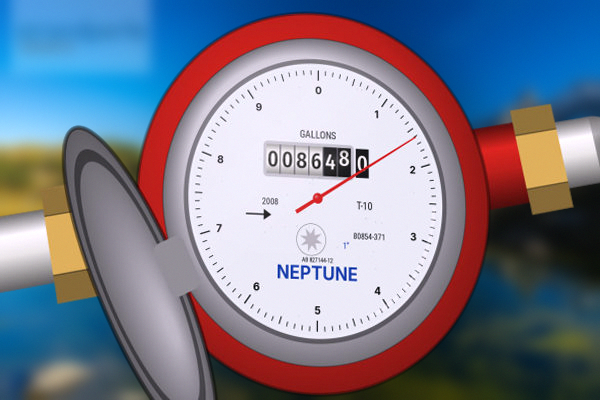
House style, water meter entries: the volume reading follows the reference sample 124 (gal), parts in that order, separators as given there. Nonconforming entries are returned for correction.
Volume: 86481.6 (gal)
